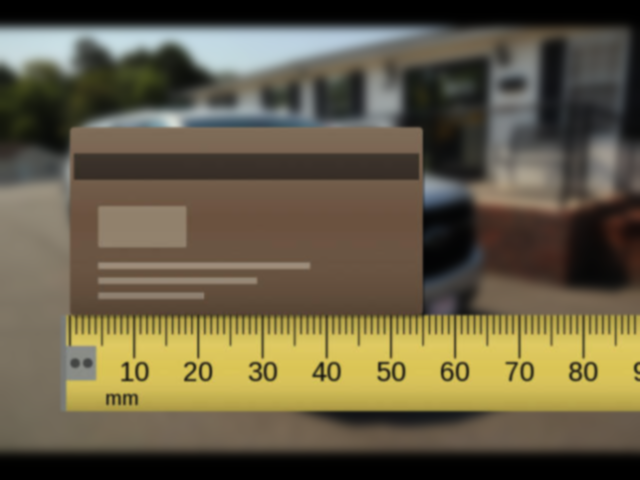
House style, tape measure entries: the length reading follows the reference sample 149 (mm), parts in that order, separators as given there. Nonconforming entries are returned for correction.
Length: 55 (mm)
